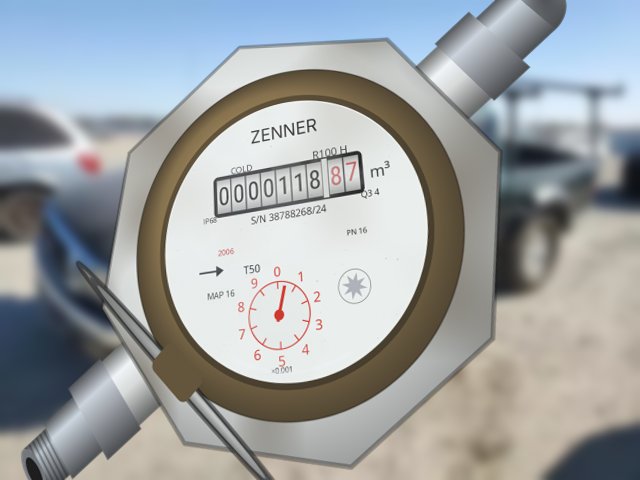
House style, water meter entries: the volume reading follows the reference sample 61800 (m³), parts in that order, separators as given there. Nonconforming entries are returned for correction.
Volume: 118.870 (m³)
